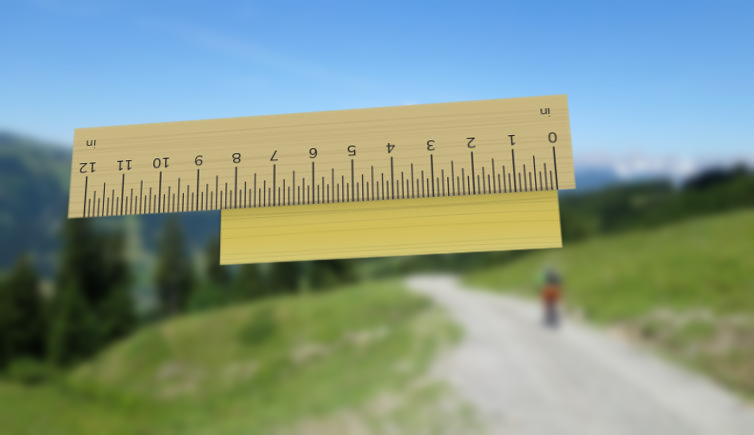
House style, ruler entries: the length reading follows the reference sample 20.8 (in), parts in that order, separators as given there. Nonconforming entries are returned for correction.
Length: 8.375 (in)
